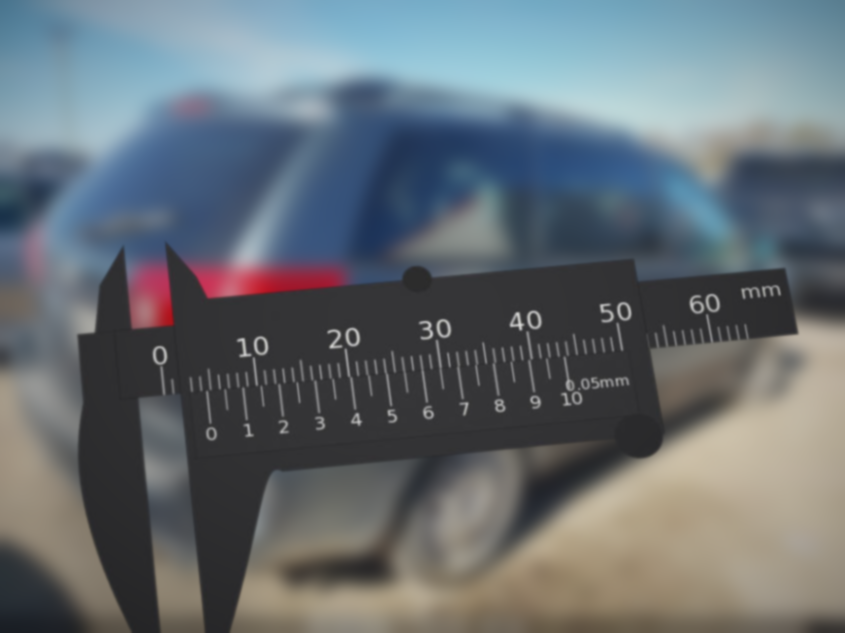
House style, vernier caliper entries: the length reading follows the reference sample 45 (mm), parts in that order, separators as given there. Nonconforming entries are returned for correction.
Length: 4.6 (mm)
